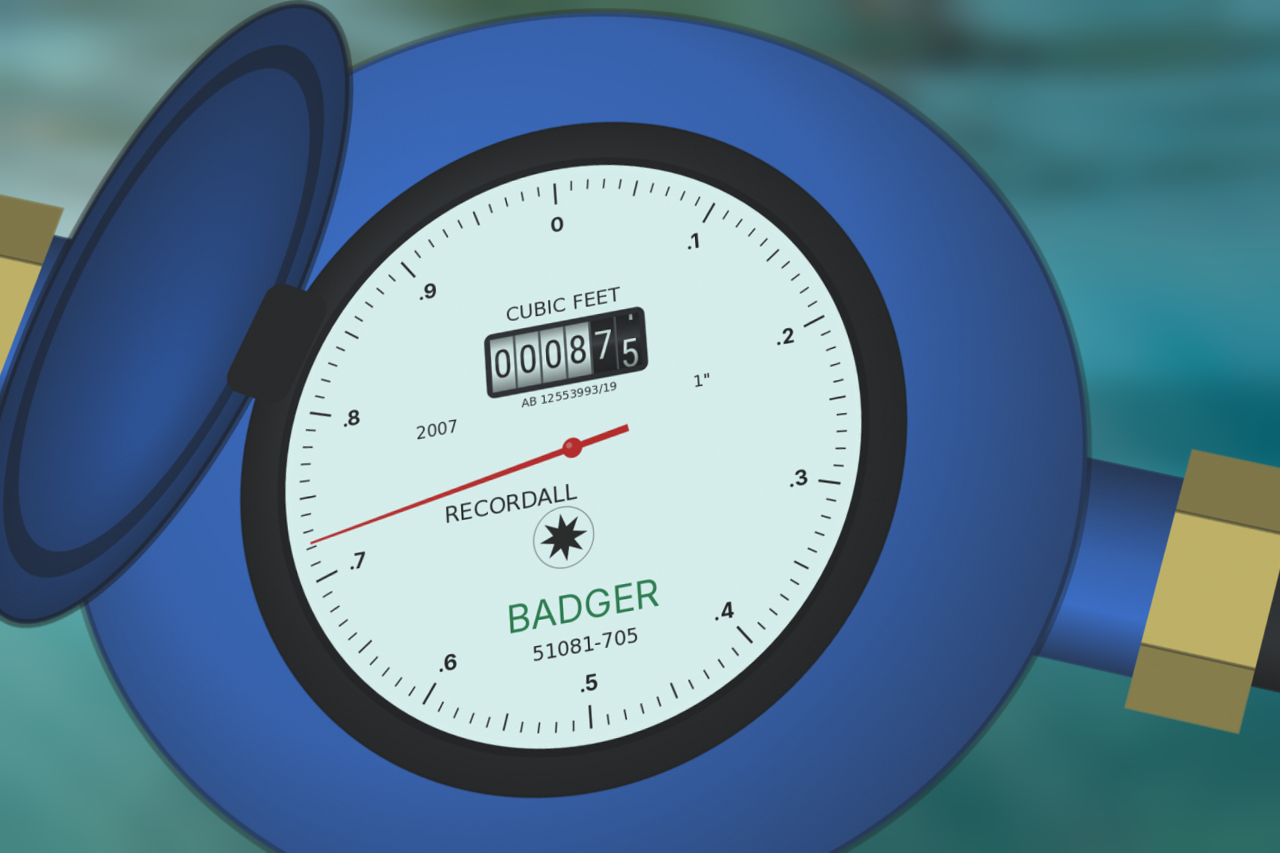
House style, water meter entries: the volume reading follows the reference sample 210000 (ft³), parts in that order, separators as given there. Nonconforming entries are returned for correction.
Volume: 874.72 (ft³)
